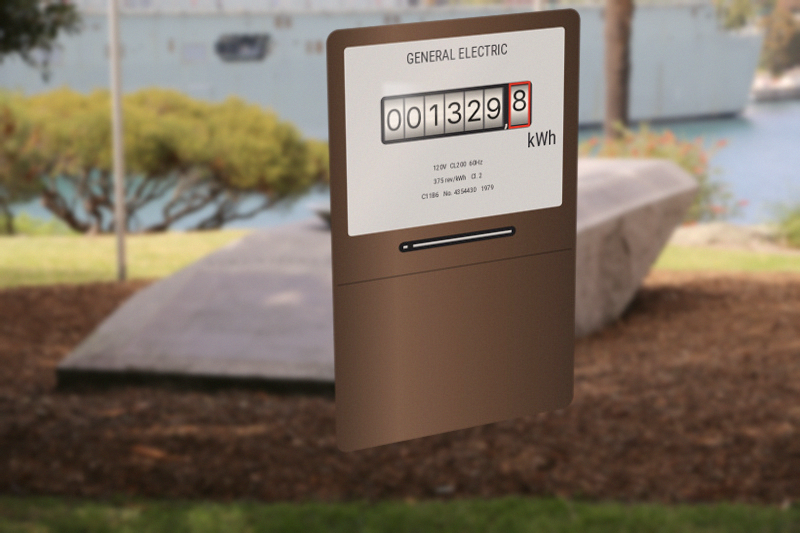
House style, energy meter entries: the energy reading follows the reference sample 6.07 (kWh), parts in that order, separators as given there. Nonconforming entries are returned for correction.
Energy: 1329.8 (kWh)
